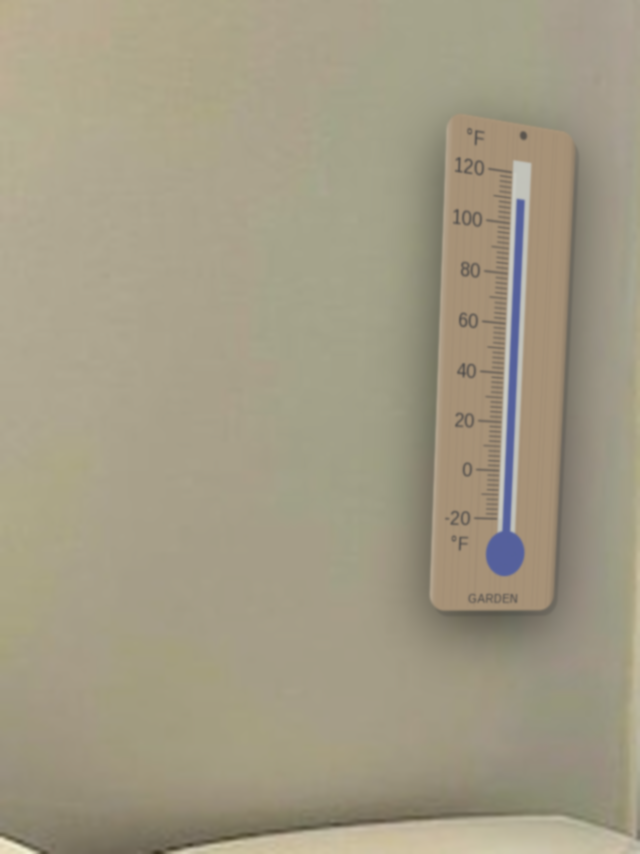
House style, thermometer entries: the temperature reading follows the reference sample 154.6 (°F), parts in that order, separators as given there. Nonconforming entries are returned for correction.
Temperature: 110 (°F)
